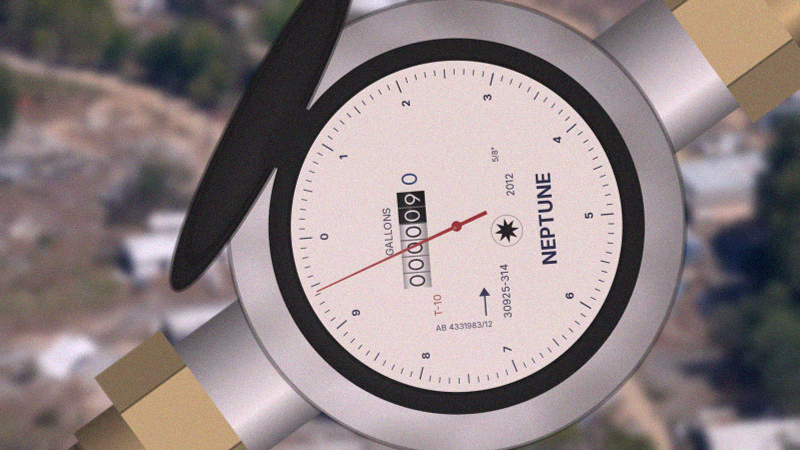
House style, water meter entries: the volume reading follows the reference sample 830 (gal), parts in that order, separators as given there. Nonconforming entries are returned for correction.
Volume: 89.4 (gal)
